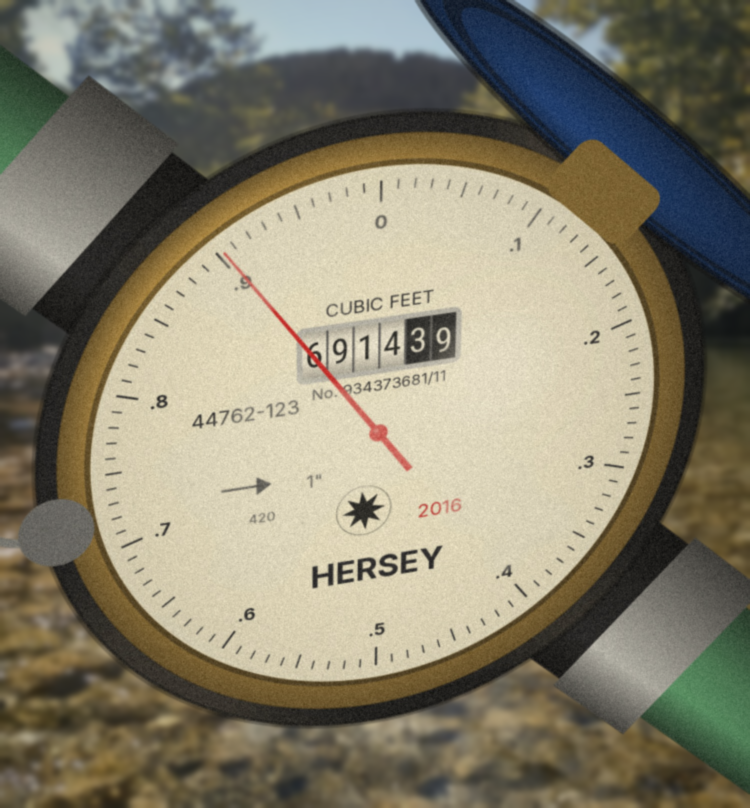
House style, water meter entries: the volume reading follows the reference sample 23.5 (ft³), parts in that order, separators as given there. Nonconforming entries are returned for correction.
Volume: 691438.90 (ft³)
